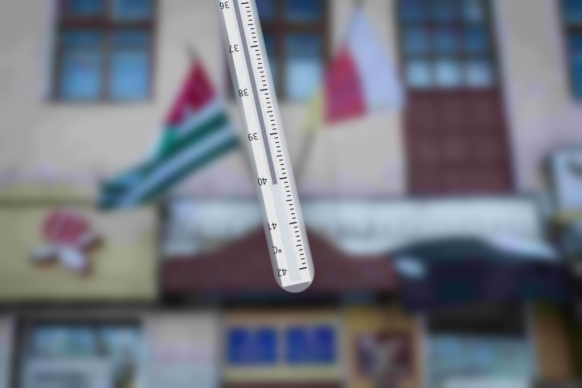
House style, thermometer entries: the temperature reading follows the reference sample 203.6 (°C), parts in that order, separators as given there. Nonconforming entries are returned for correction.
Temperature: 40.1 (°C)
